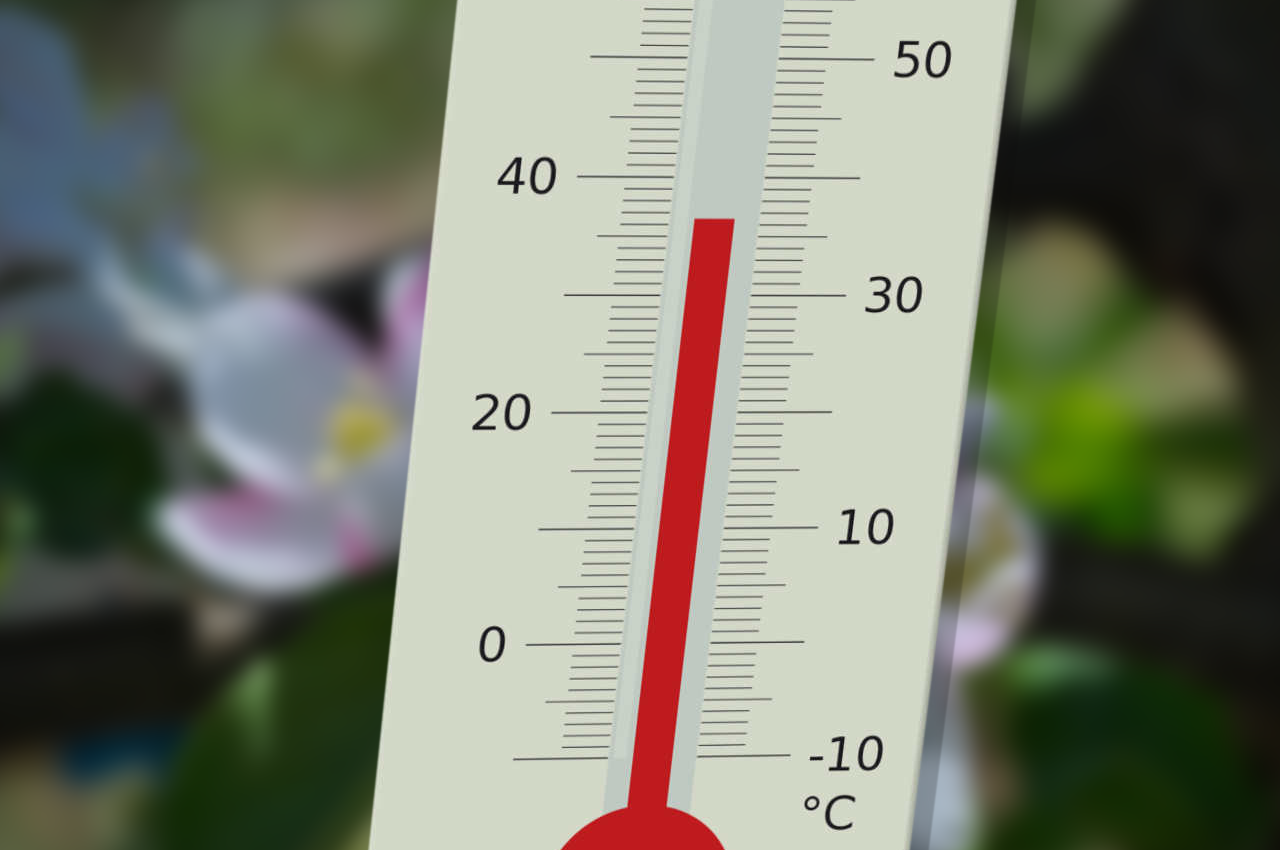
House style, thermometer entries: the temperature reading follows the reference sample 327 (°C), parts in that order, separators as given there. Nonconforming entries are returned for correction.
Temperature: 36.5 (°C)
